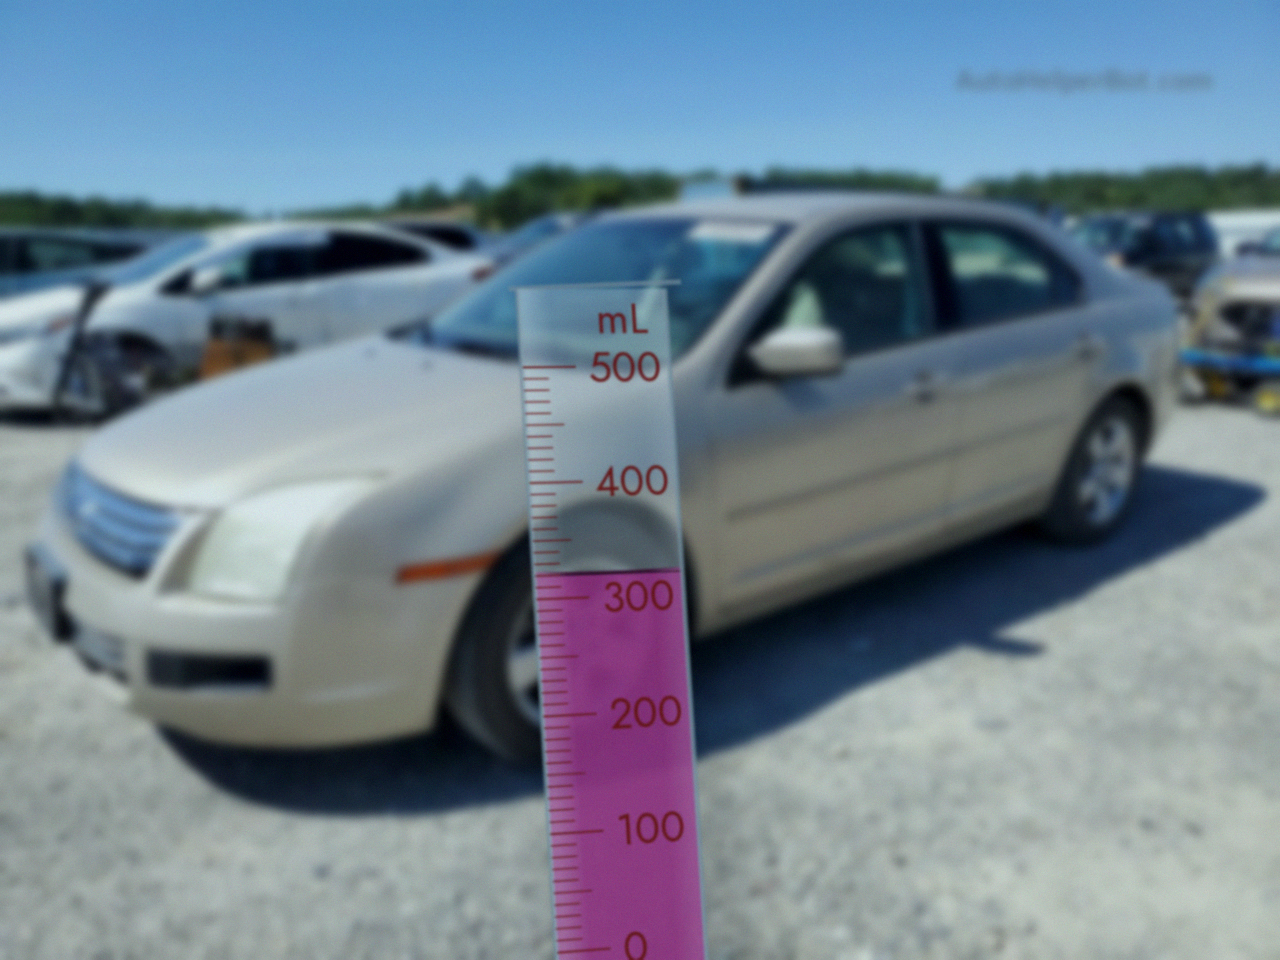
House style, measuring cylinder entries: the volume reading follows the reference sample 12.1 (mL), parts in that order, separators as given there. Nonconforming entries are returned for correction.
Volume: 320 (mL)
